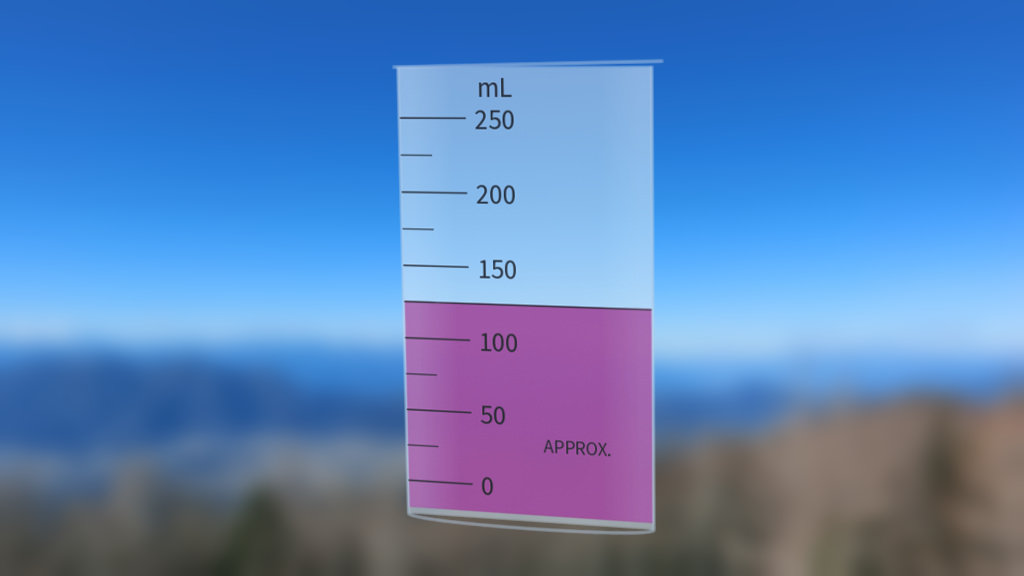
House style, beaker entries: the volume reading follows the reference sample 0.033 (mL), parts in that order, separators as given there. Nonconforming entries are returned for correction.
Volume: 125 (mL)
